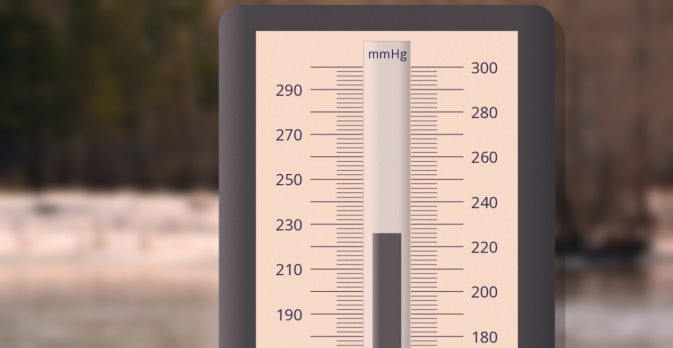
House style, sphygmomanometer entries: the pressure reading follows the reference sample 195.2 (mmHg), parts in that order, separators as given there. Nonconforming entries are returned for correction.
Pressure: 226 (mmHg)
